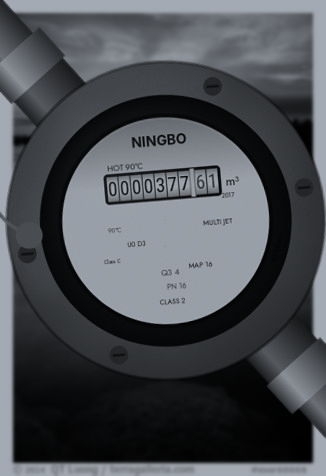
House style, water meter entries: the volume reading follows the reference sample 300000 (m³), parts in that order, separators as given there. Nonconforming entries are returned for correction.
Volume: 377.61 (m³)
